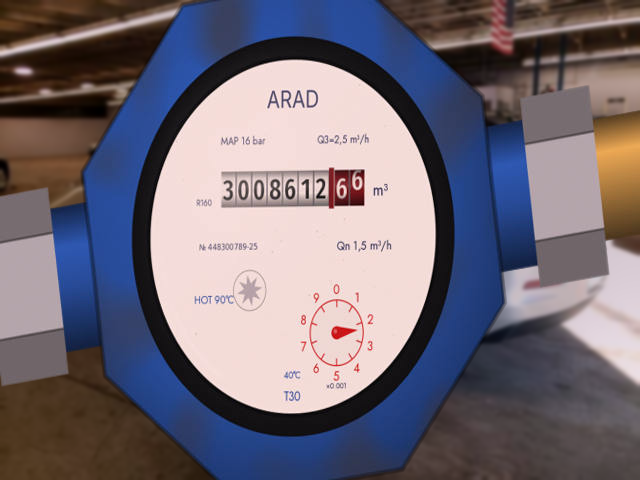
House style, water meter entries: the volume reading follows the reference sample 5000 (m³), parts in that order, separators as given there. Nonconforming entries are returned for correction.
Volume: 3008612.662 (m³)
